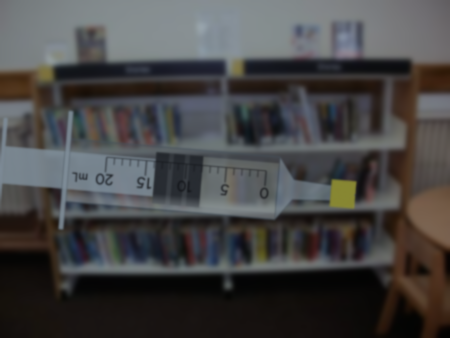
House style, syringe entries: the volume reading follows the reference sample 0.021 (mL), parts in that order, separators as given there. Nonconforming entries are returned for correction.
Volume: 8 (mL)
